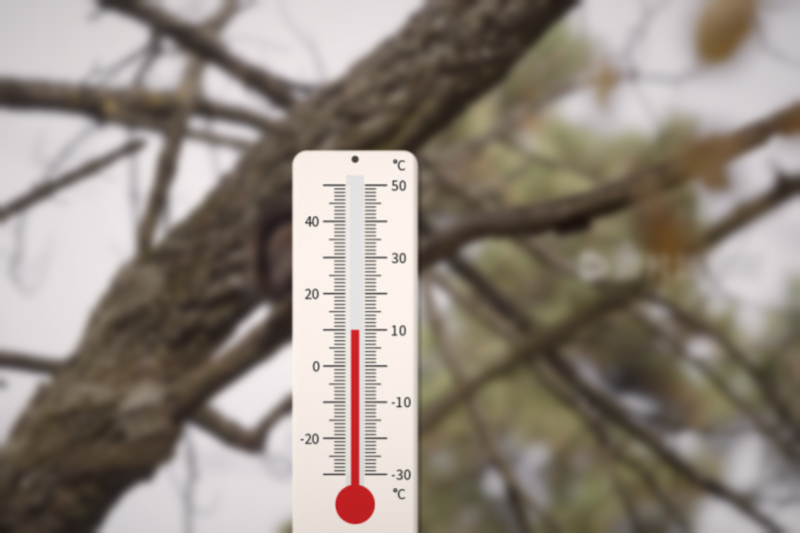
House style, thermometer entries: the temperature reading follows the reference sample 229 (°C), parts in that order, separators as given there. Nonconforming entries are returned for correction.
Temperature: 10 (°C)
